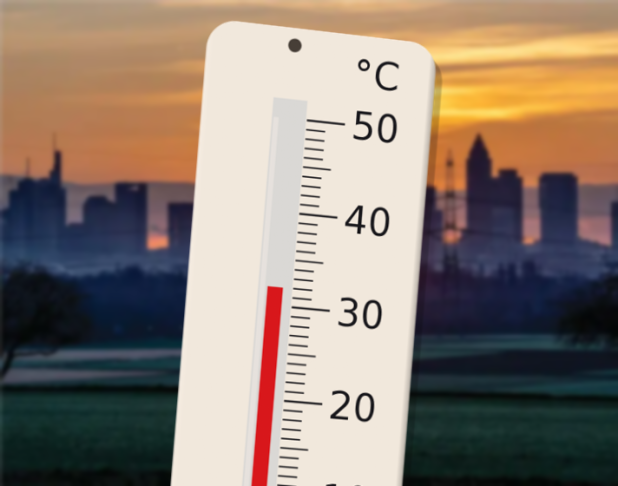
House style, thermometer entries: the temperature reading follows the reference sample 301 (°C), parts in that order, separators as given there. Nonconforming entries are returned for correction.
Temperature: 32 (°C)
